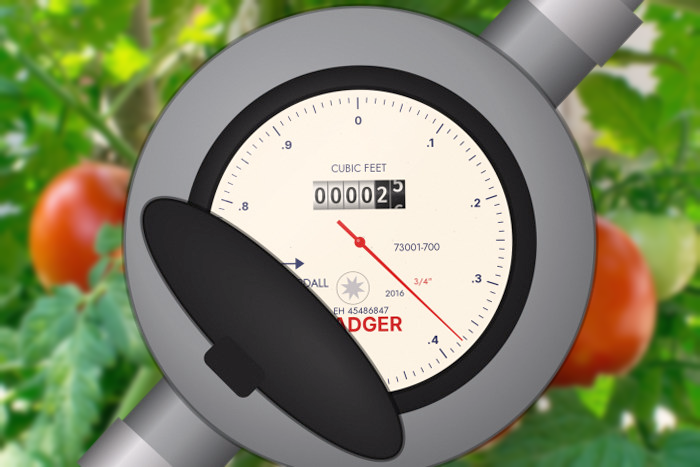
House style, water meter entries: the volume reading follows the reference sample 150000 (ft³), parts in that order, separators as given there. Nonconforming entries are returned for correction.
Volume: 25.37 (ft³)
